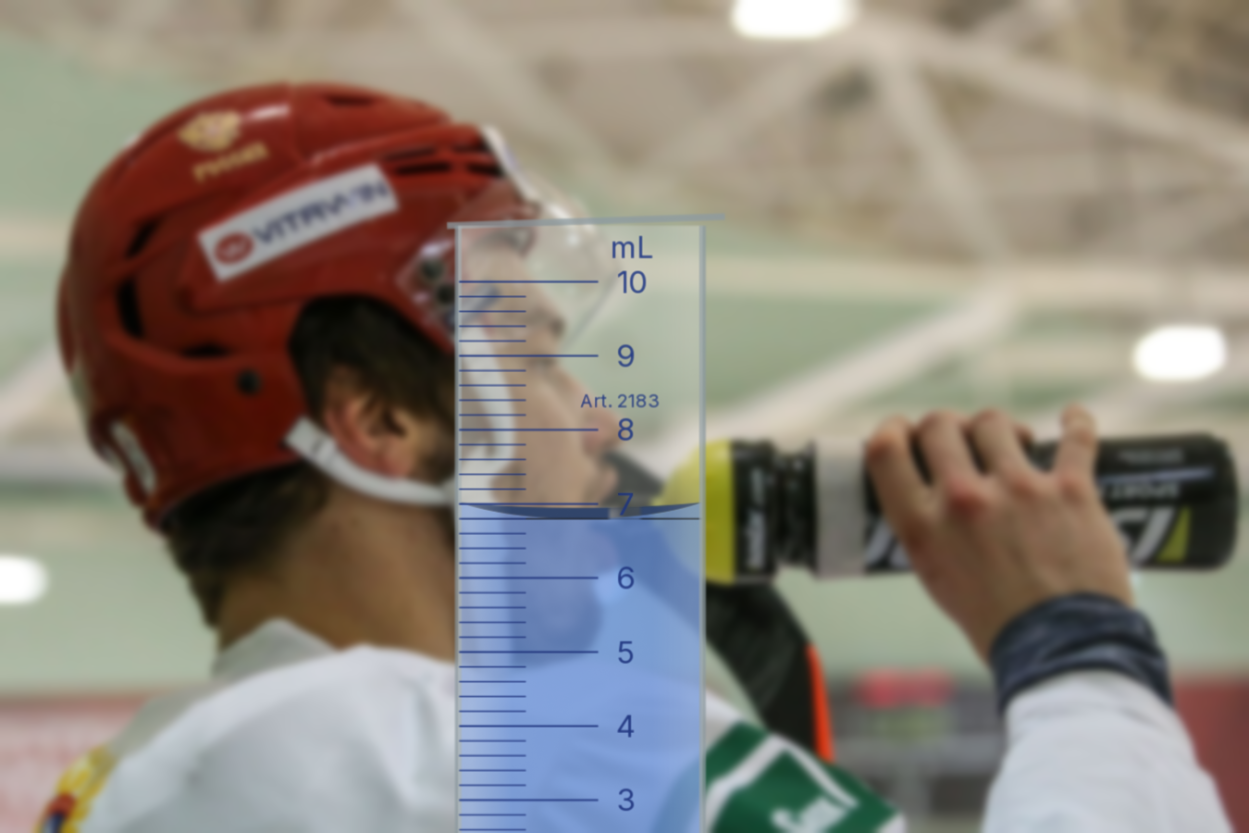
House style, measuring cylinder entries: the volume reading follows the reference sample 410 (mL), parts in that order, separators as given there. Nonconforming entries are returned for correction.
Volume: 6.8 (mL)
